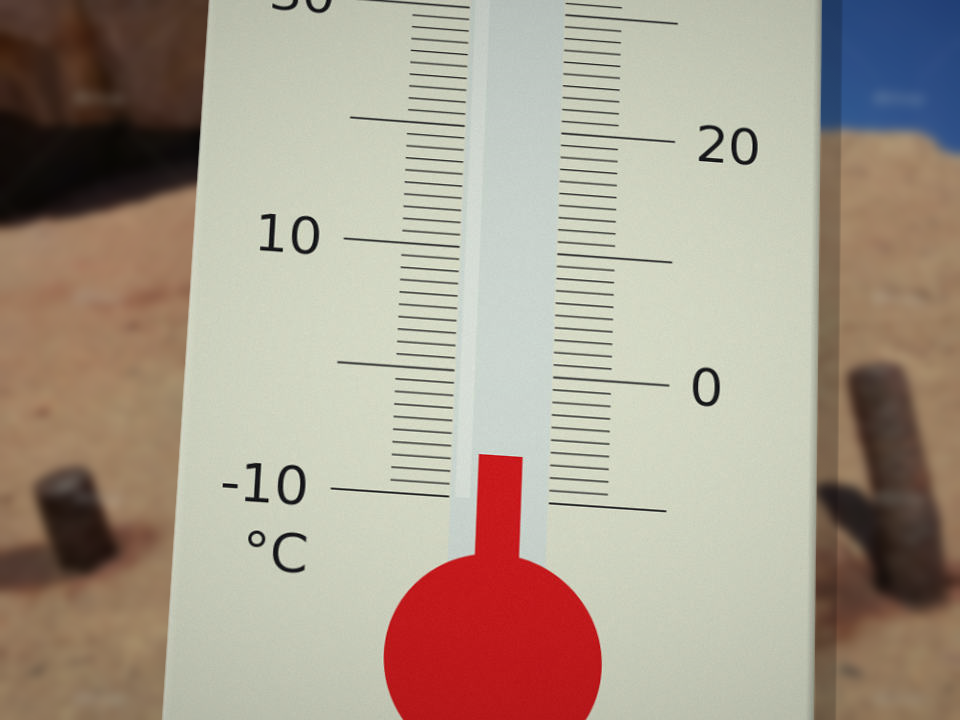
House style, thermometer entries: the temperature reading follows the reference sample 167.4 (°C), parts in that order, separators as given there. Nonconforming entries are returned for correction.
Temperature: -6.5 (°C)
